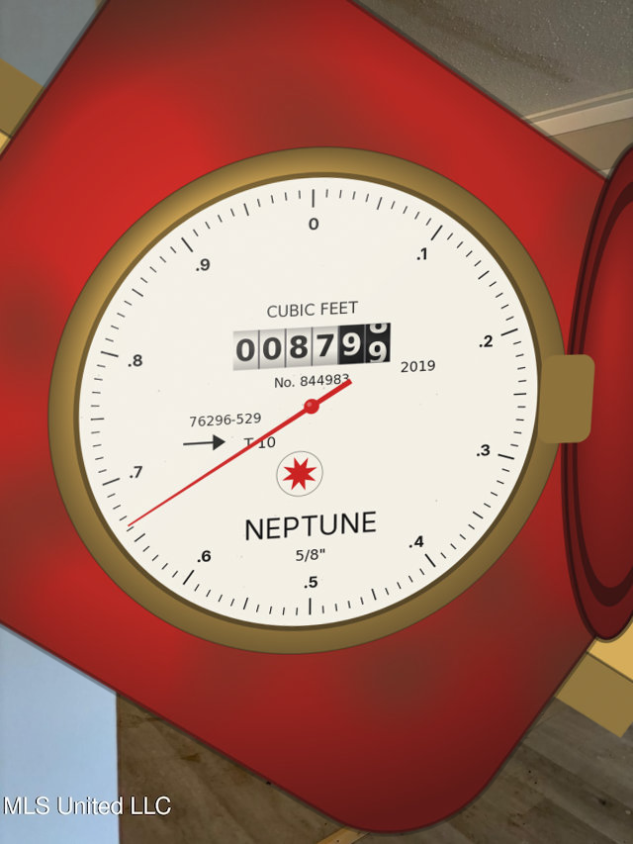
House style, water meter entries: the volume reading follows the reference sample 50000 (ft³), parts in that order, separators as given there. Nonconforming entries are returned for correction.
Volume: 8798.66 (ft³)
